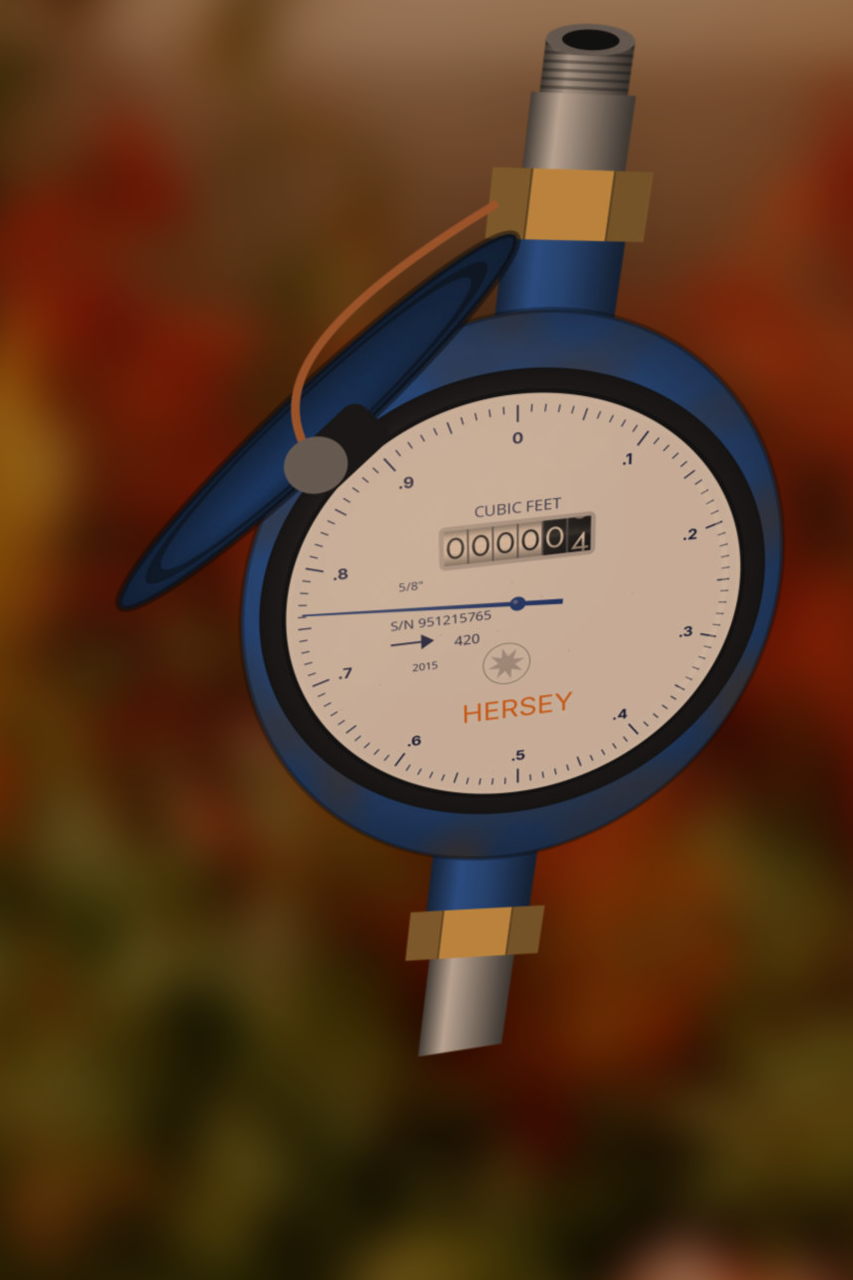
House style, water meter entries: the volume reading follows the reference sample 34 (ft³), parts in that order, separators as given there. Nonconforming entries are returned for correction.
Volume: 3.76 (ft³)
